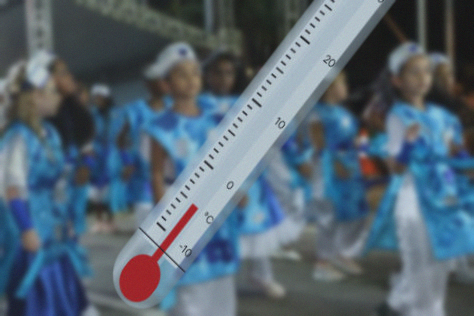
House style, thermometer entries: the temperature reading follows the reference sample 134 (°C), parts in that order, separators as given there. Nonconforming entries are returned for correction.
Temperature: -5 (°C)
